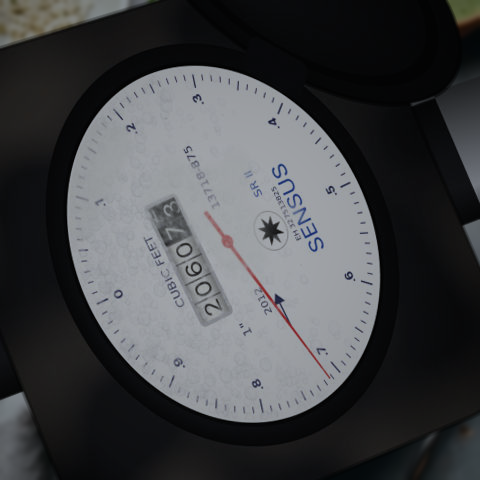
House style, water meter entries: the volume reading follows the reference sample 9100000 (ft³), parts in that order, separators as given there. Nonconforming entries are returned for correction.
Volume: 206072.71 (ft³)
